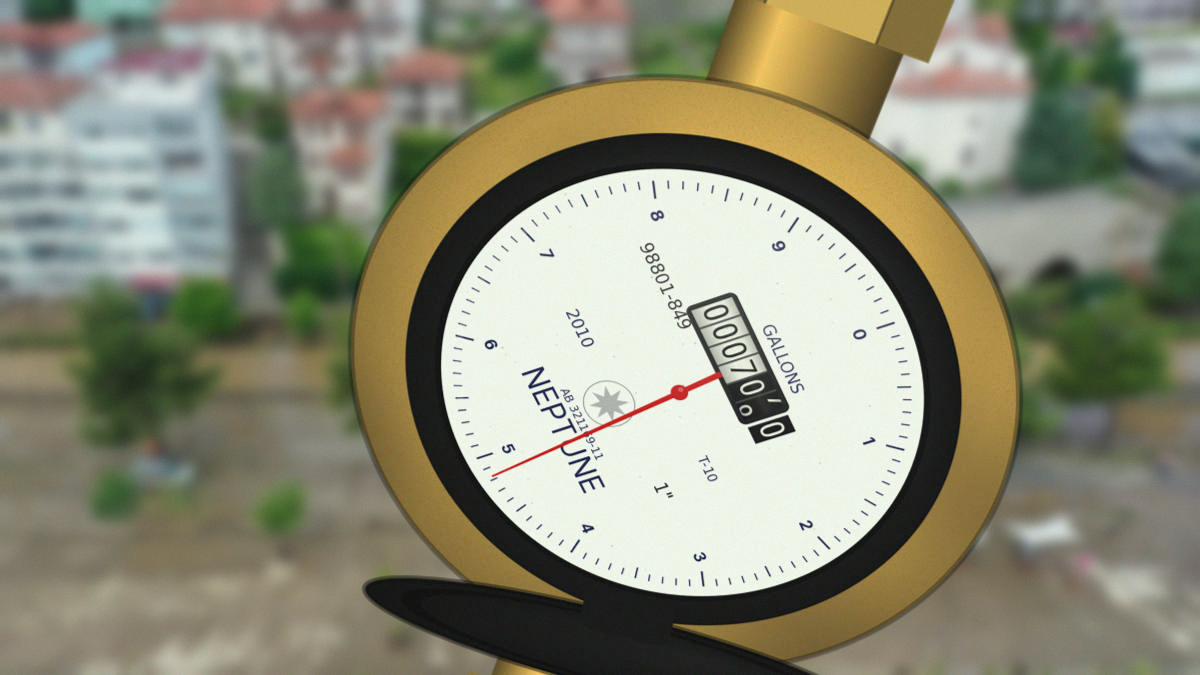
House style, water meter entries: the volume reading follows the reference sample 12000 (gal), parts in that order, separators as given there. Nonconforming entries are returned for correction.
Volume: 7074.8 (gal)
